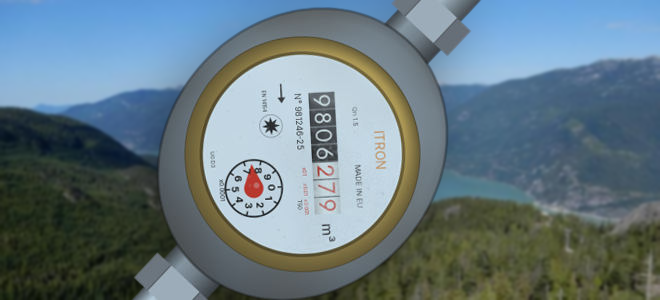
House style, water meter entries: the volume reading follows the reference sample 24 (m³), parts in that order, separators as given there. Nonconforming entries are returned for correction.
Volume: 9806.2797 (m³)
